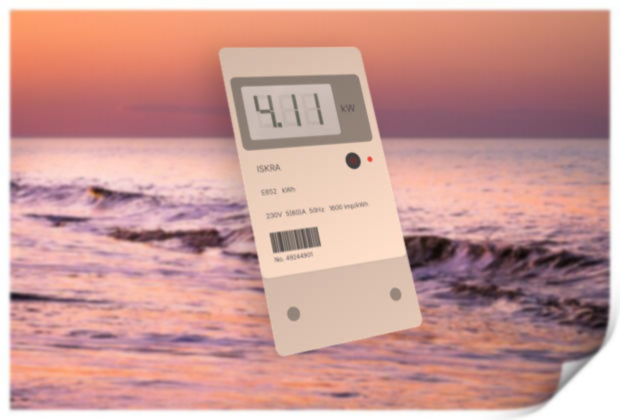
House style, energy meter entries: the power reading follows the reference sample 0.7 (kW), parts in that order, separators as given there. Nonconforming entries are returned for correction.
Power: 4.11 (kW)
